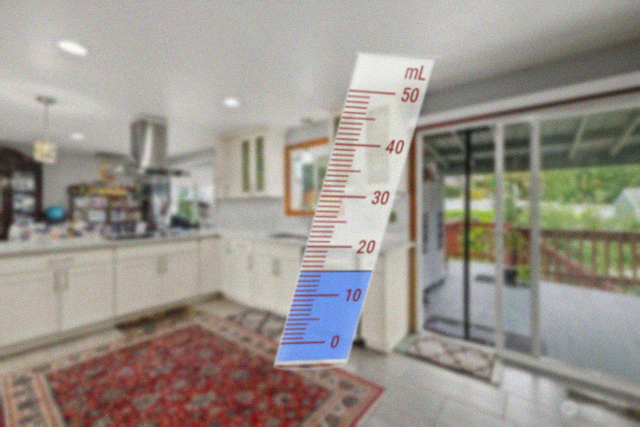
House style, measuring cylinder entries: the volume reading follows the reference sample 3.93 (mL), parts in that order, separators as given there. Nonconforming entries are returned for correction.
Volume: 15 (mL)
